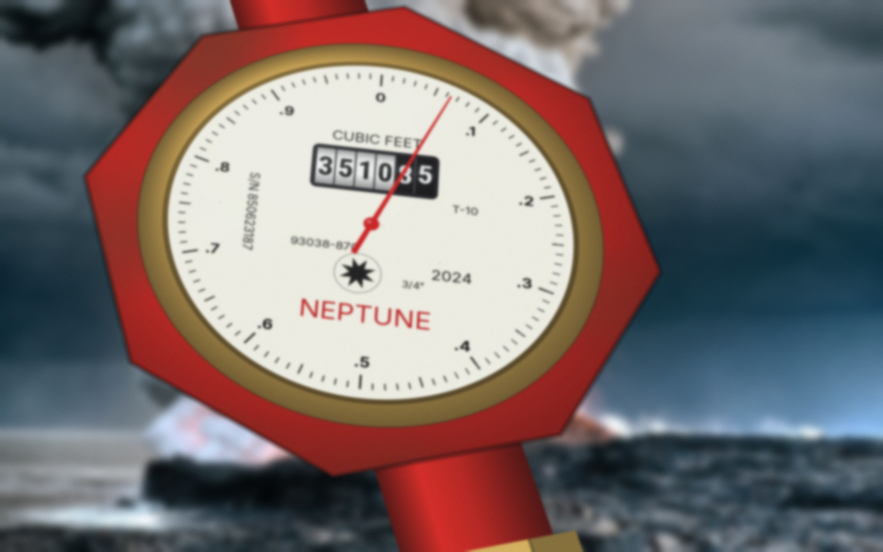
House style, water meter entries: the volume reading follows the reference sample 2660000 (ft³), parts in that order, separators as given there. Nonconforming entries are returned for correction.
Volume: 351085.06 (ft³)
